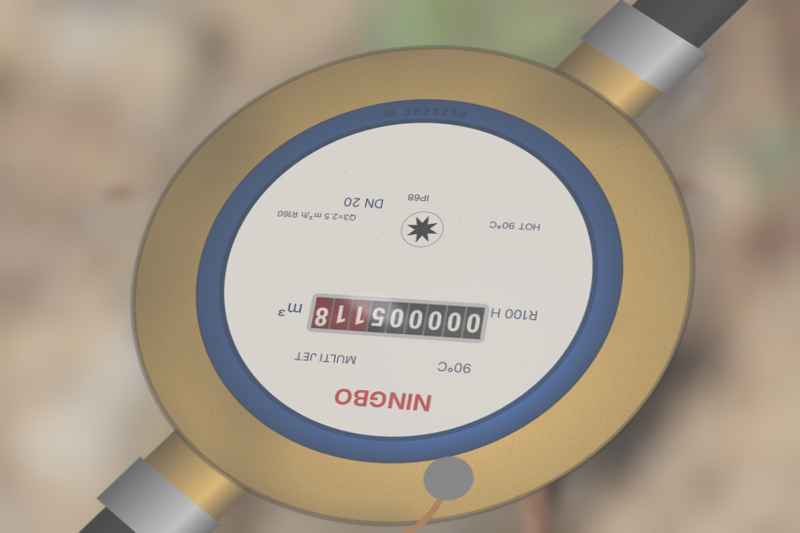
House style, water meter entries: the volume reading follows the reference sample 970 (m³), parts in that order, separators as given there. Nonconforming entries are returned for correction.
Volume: 5.118 (m³)
